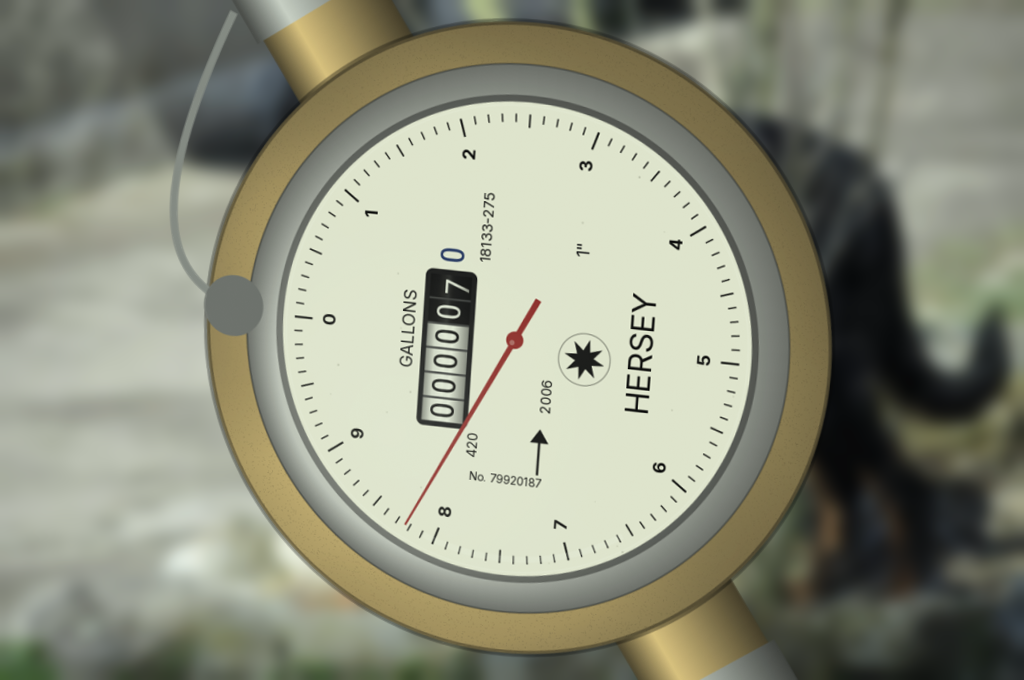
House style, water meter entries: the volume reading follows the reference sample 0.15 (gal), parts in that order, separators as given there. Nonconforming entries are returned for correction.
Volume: 68.2 (gal)
